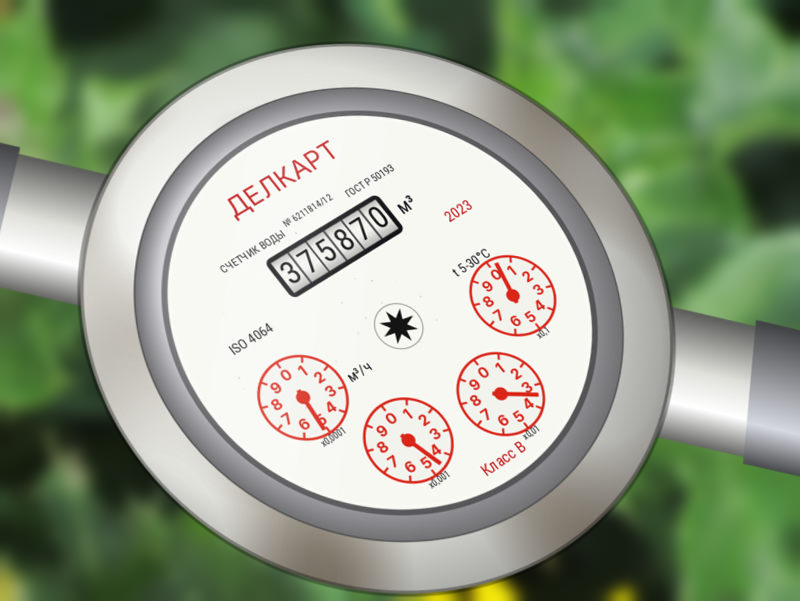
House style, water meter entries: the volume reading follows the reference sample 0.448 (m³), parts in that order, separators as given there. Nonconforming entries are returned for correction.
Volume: 375870.0345 (m³)
